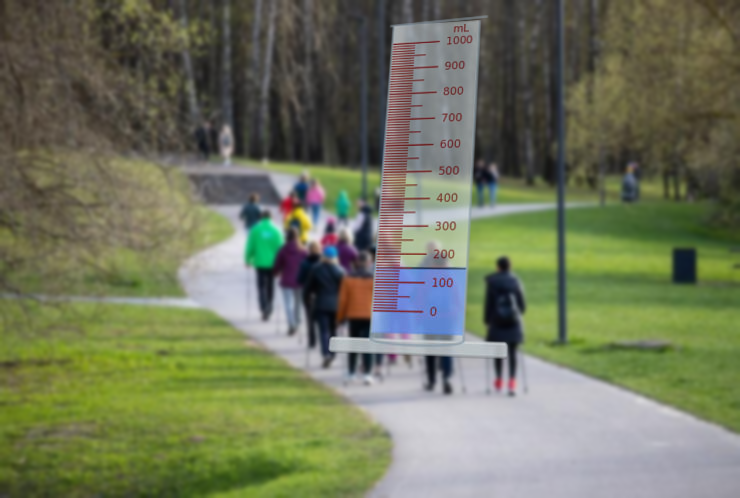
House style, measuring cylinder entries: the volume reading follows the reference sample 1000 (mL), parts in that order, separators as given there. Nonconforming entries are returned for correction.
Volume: 150 (mL)
